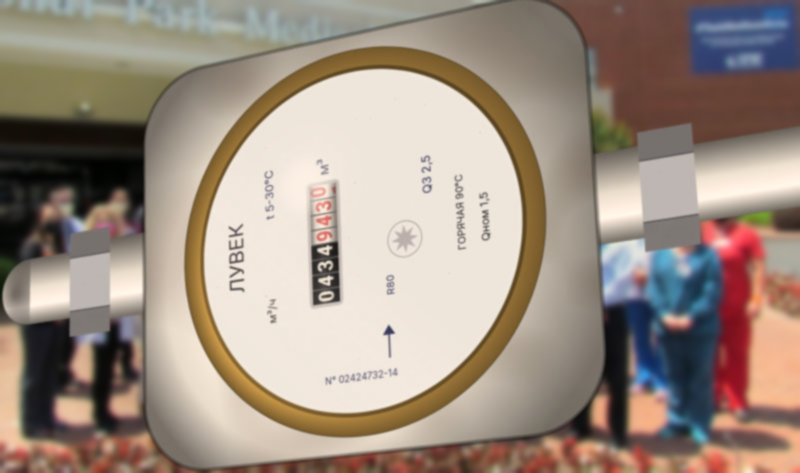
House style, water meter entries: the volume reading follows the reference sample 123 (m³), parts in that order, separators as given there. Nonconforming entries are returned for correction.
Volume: 434.9430 (m³)
